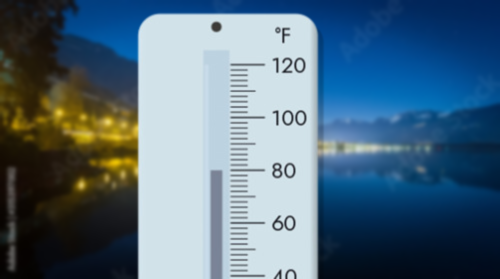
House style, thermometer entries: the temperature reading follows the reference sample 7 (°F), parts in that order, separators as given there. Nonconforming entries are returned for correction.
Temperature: 80 (°F)
